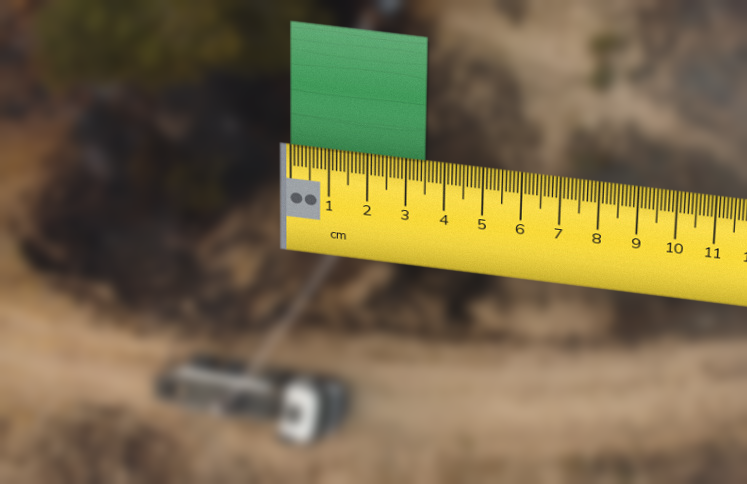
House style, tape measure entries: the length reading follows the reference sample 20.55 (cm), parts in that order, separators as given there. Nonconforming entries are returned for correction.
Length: 3.5 (cm)
